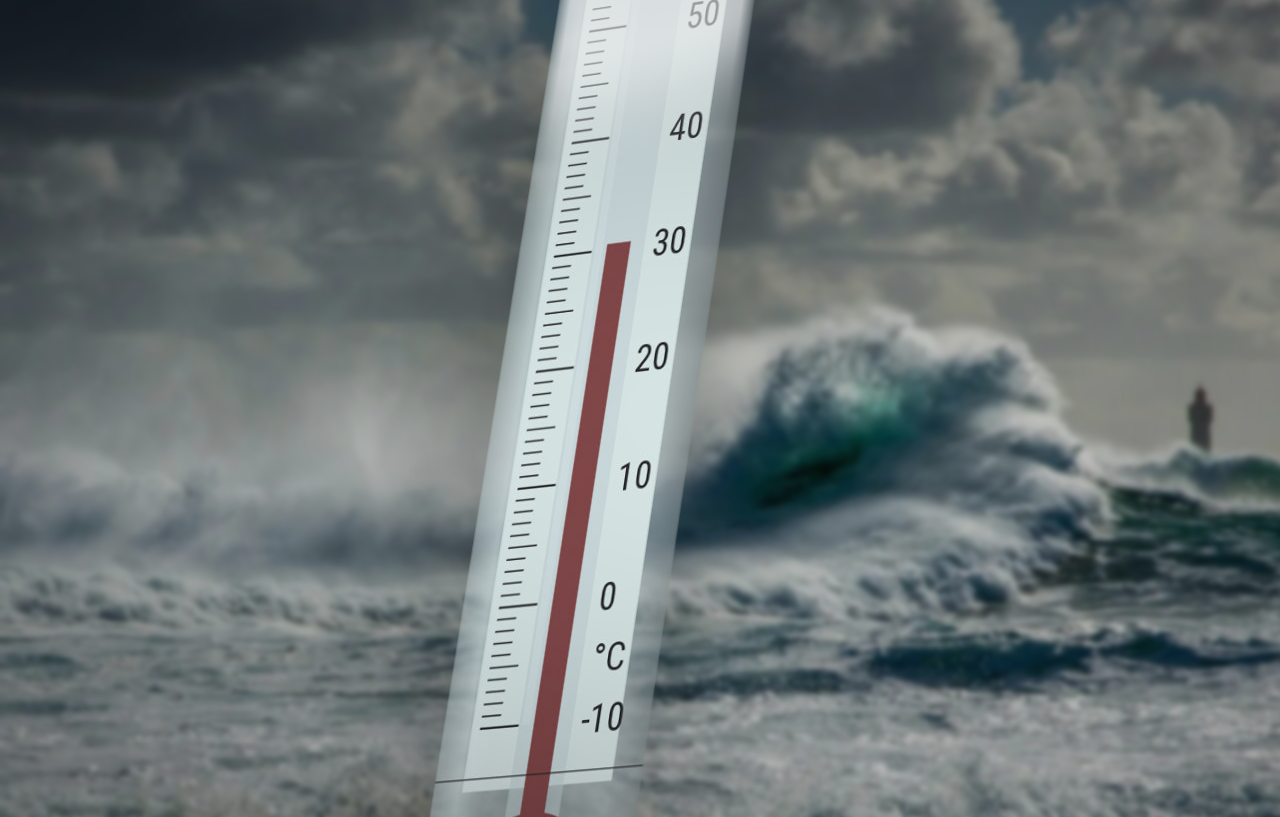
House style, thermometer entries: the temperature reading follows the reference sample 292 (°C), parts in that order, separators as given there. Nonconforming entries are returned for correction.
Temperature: 30.5 (°C)
